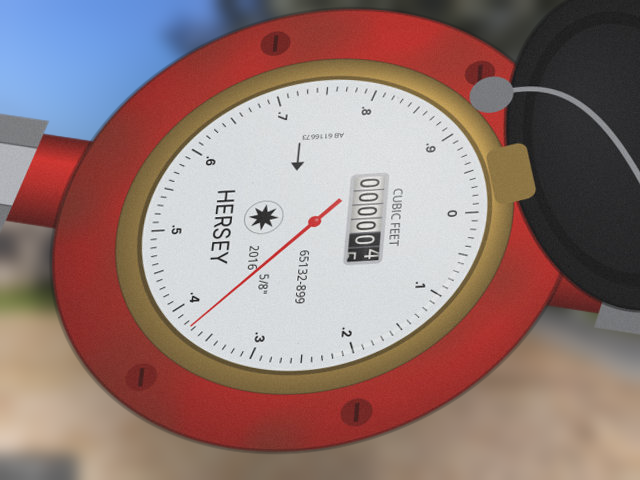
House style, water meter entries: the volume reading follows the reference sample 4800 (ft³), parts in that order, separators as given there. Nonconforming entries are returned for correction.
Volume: 4.37 (ft³)
